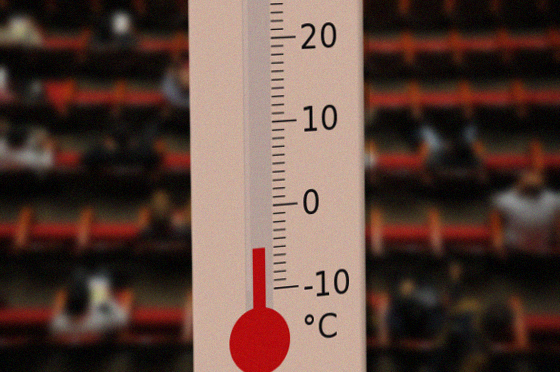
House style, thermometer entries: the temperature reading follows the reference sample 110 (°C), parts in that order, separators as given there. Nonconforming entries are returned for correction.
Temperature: -5 (°C)
